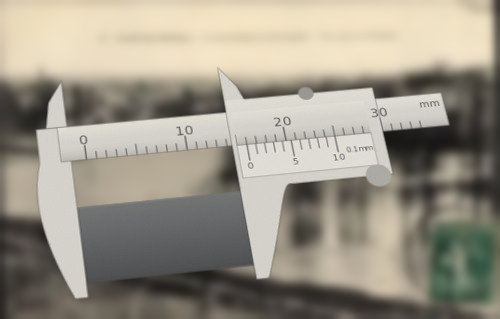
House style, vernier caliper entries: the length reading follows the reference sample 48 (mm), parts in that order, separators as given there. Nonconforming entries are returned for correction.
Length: 16.0 (mm)
